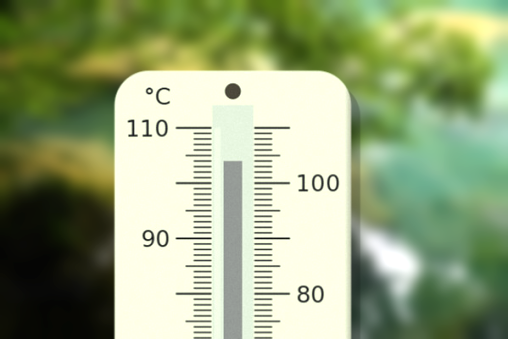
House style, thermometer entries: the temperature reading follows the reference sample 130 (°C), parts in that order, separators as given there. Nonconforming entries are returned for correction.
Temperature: 104 (°C)
